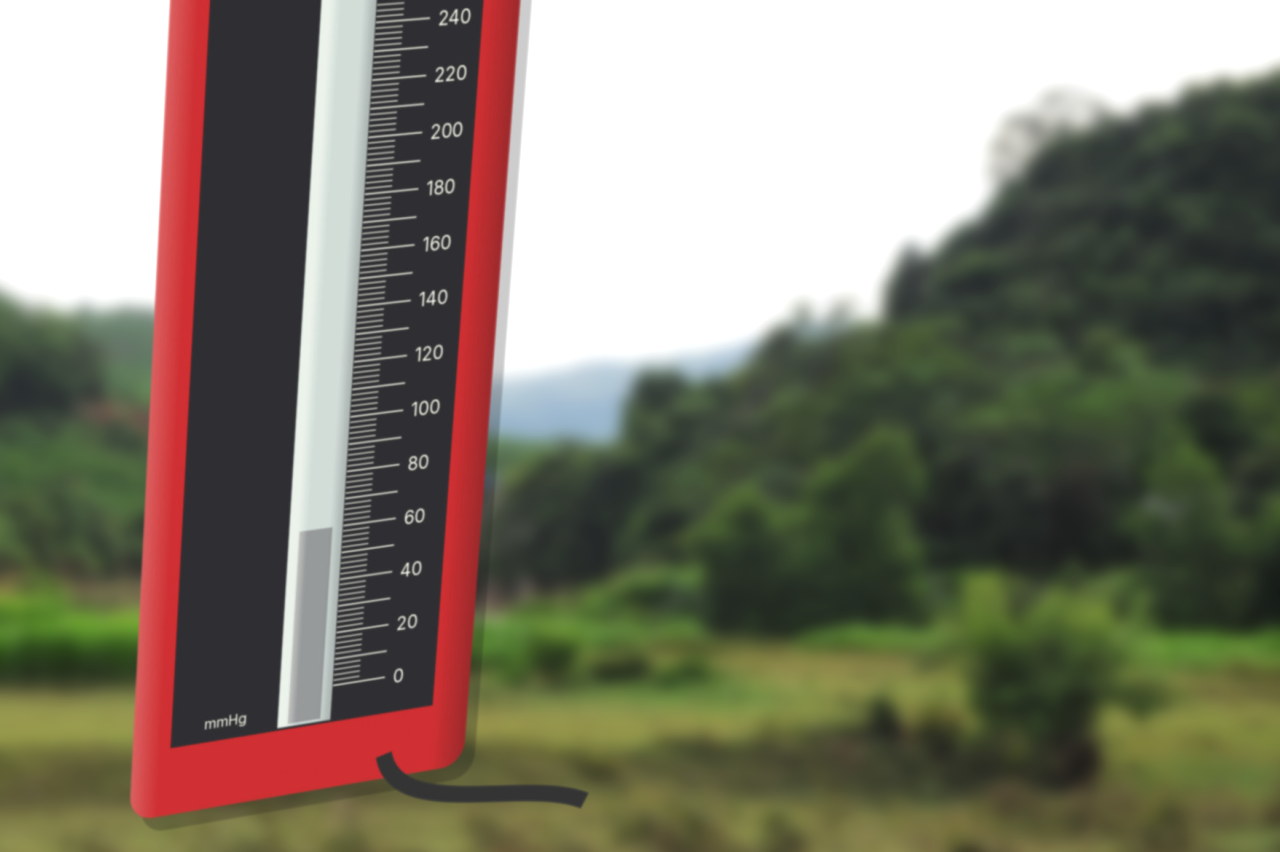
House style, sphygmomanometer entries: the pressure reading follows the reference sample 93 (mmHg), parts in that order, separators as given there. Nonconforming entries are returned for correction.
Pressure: 60 (mmHg)
